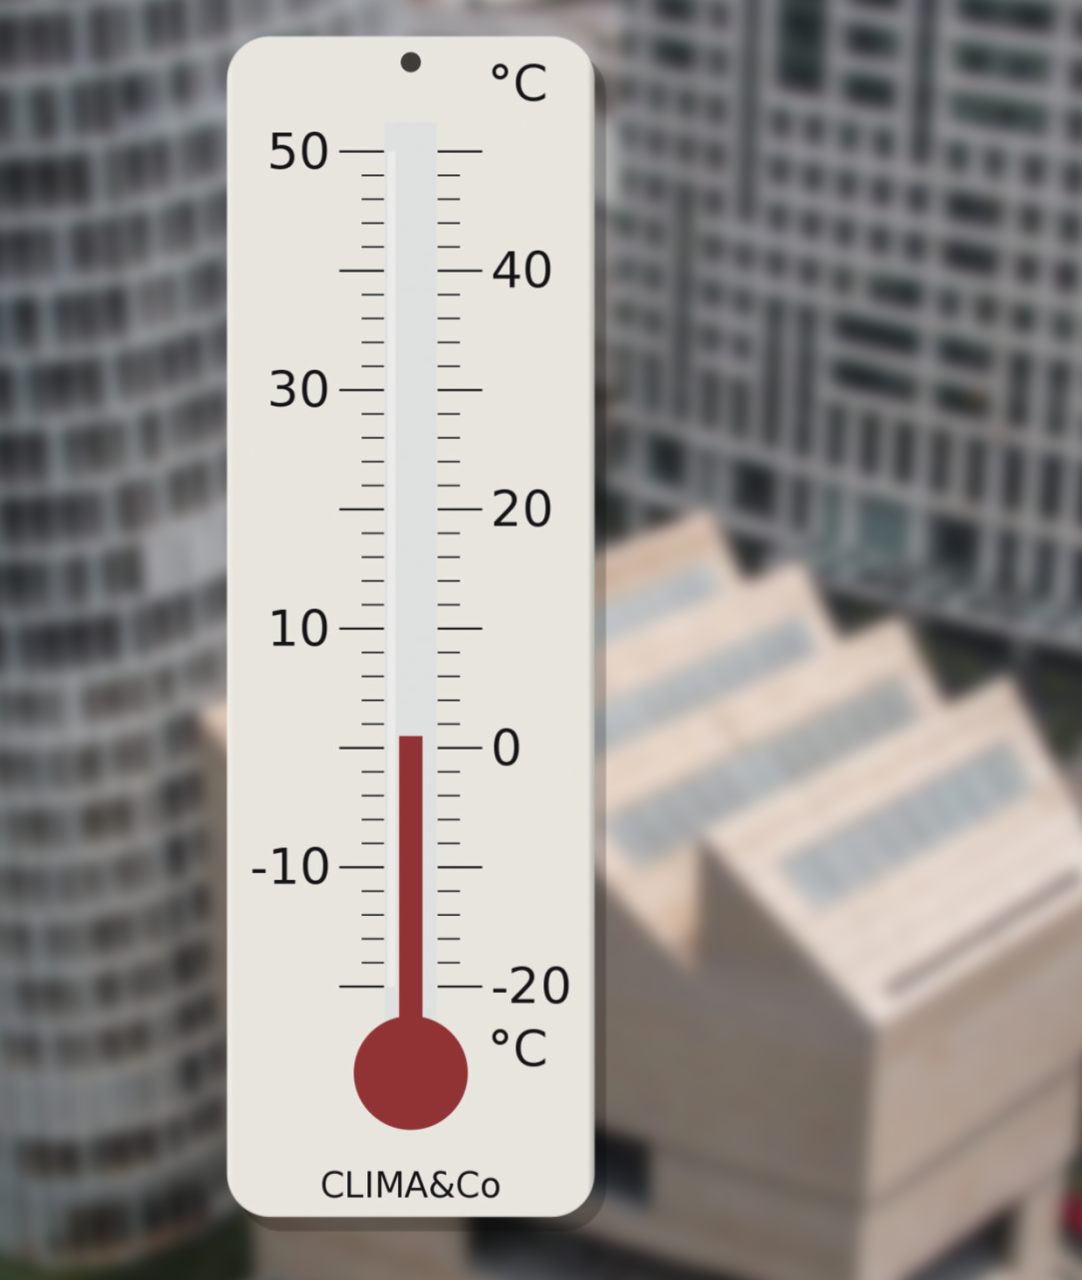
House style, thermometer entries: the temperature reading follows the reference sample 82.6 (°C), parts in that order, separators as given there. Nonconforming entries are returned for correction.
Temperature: 1 (°C)
